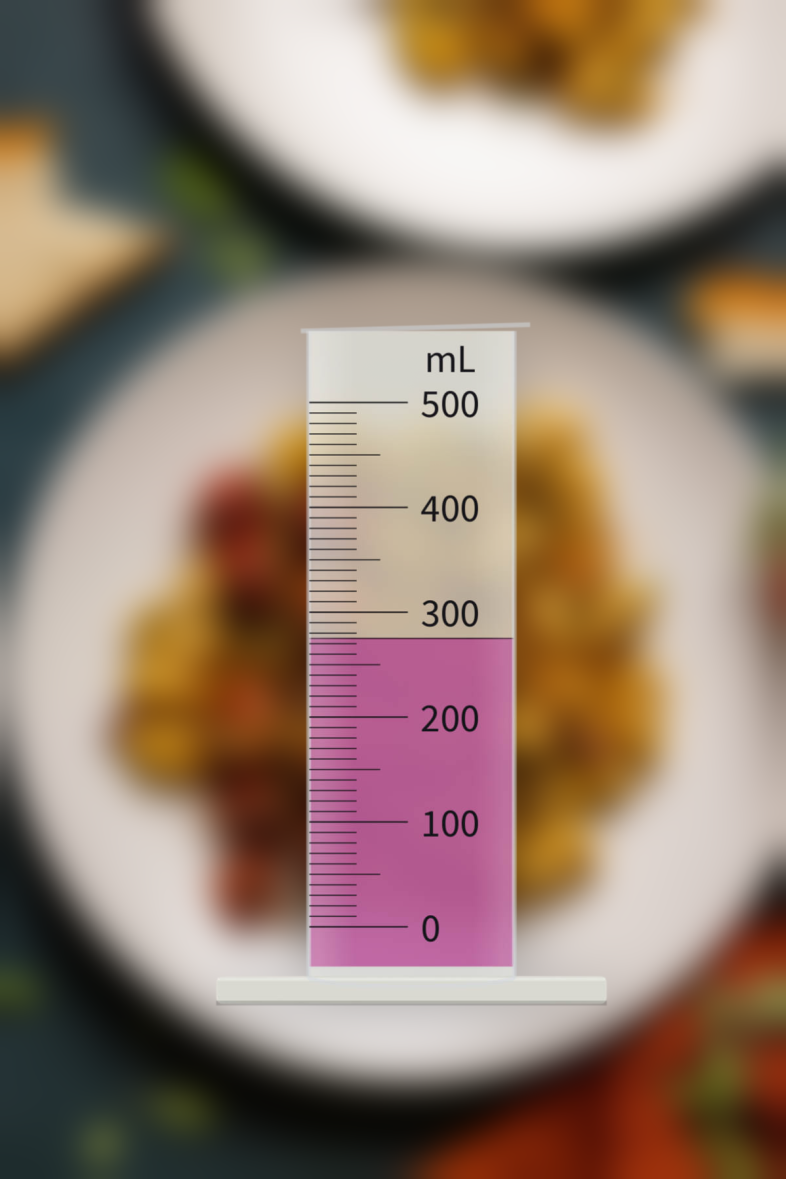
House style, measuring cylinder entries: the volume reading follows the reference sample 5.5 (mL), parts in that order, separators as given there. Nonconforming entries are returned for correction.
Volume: 275 (mL)
